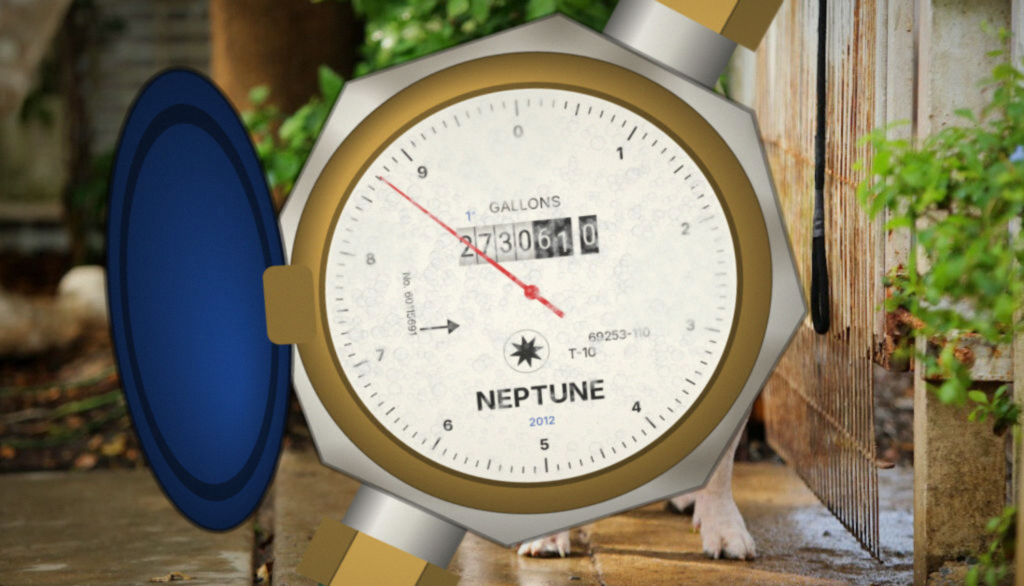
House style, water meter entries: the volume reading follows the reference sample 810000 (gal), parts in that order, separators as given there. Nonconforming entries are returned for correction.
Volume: 2730608.7 (gal)
